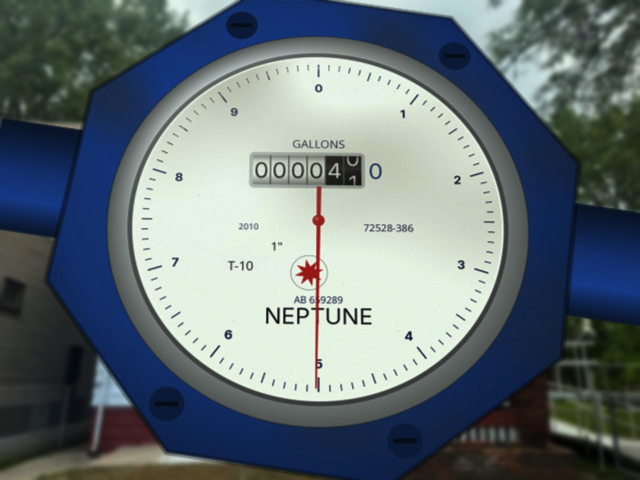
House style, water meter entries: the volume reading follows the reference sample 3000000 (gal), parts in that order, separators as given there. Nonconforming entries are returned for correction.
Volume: 405.0 (gal)
